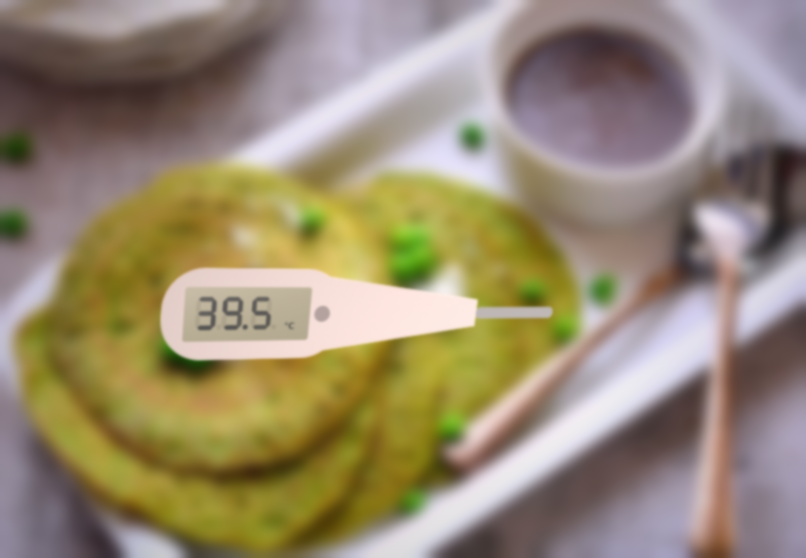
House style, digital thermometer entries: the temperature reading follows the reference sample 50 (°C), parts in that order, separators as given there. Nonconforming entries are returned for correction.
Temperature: 39.5 (°C)
